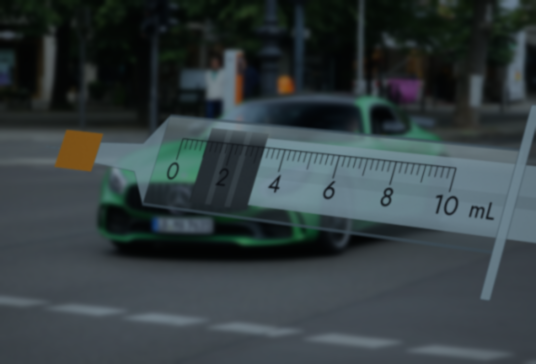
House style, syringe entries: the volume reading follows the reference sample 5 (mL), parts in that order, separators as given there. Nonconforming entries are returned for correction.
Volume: 1 (mL)
